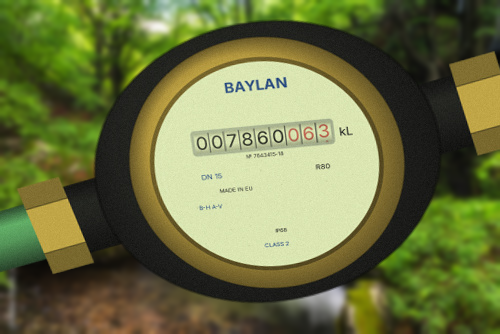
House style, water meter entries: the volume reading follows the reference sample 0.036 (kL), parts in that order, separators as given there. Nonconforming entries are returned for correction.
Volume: 7860.063 (kL)
